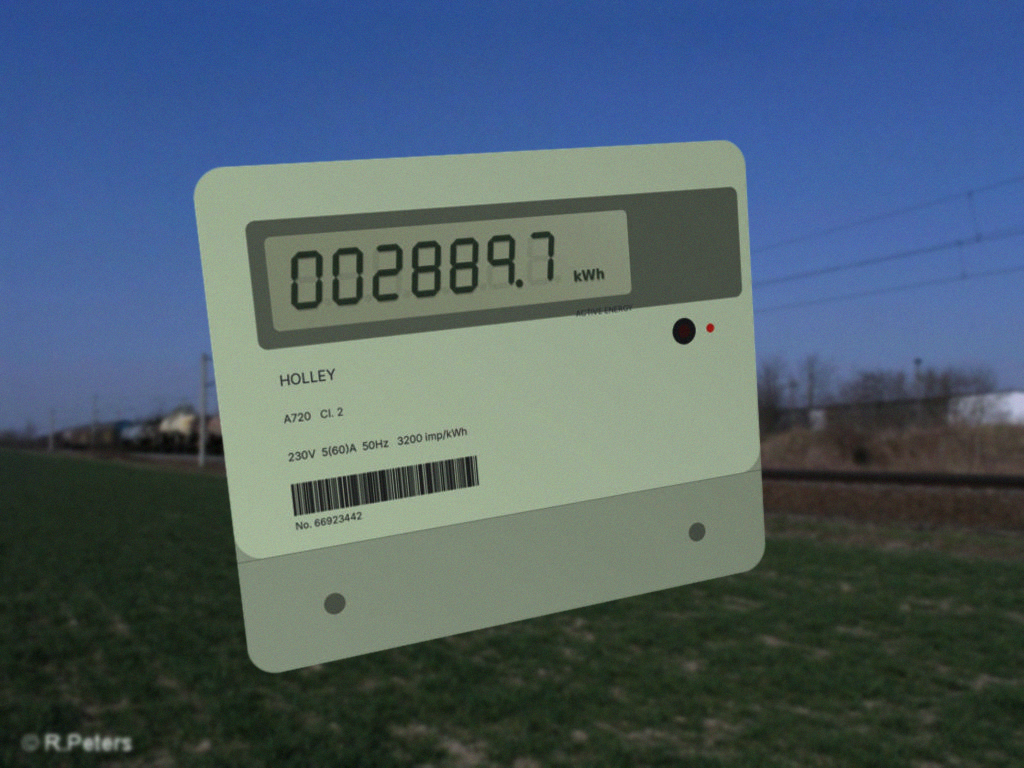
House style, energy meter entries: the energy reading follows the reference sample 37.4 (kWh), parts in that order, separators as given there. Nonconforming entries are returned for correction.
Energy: 2889.7 (kWh)
